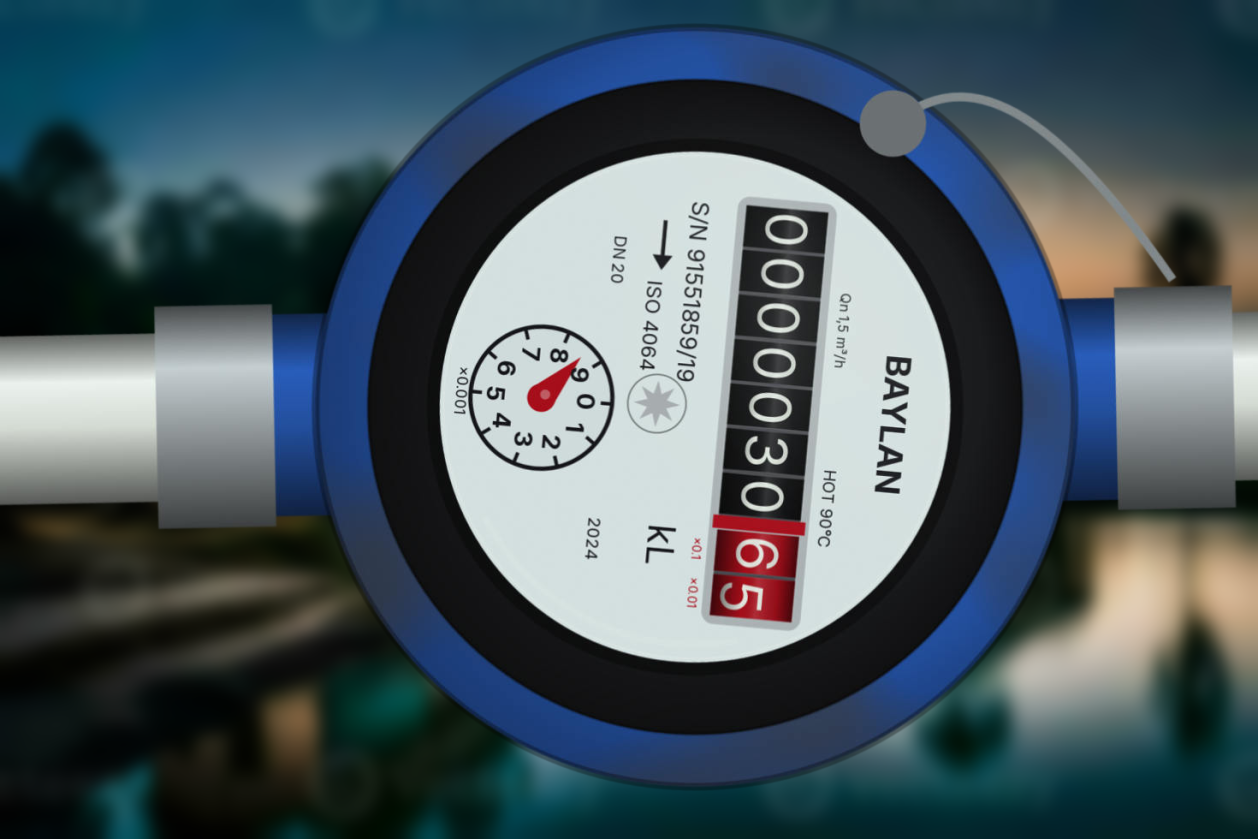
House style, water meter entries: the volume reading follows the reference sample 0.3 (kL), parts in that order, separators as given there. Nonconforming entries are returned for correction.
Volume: 30.648 (kL)
